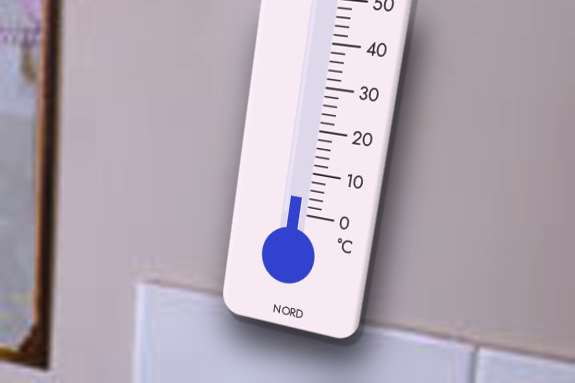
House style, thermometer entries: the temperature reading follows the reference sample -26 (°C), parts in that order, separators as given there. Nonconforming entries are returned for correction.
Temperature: 4 (°C)
